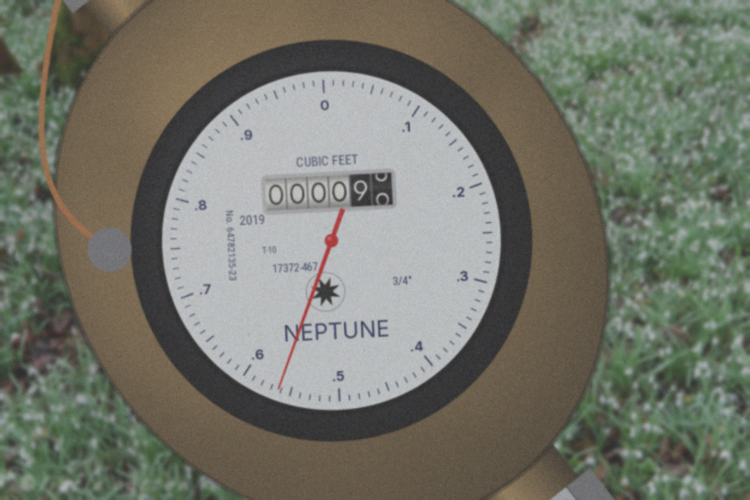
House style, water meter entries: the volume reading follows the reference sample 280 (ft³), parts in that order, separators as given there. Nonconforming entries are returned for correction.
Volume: 98.56 (ft³)
